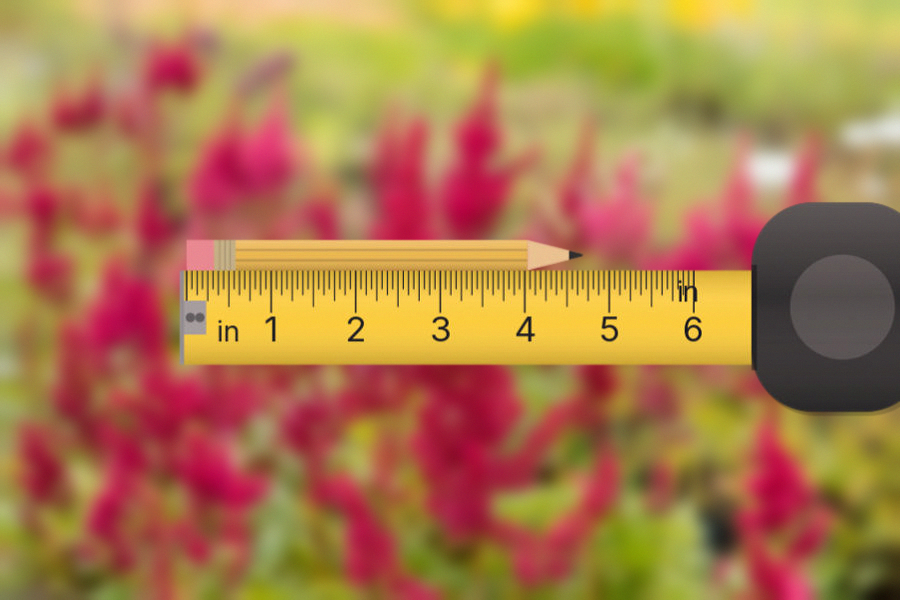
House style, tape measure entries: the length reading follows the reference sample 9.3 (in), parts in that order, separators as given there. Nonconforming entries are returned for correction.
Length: 4.6875 (in)
